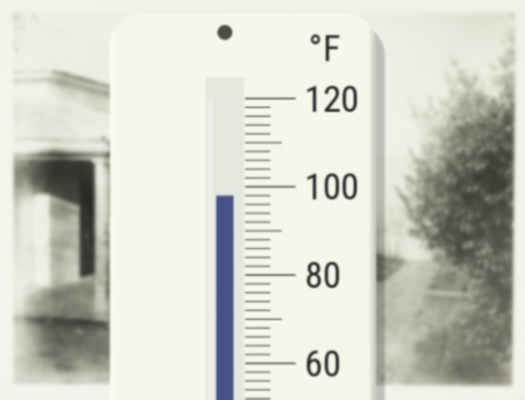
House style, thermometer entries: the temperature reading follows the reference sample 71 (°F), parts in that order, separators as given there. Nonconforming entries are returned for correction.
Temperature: 98 (°F)
